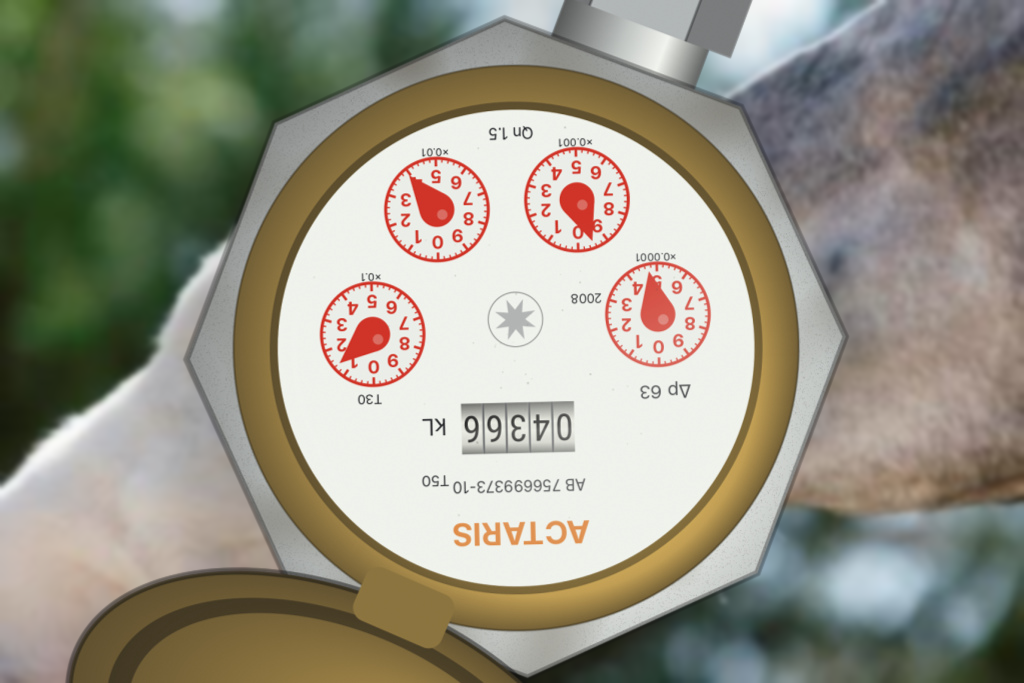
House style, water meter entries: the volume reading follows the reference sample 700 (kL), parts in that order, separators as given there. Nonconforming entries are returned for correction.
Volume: 4366.1394 (kL)
